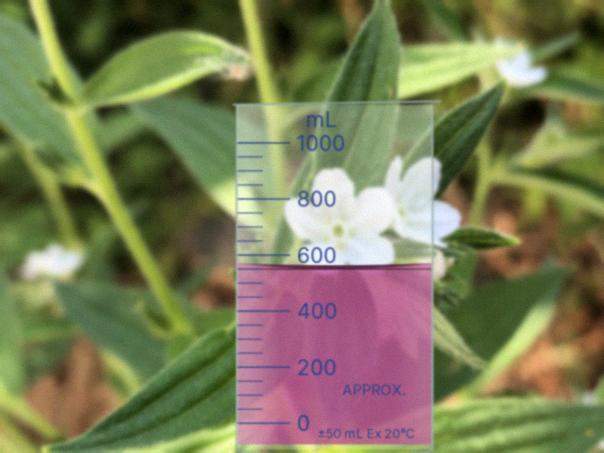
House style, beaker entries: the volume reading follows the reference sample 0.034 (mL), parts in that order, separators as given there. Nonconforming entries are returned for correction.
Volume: 550 (mL)
